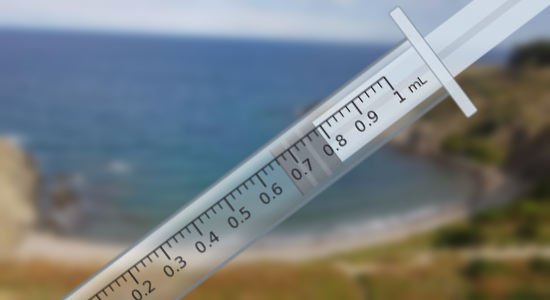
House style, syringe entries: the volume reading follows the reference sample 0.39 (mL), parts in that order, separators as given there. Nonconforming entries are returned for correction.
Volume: 0.66 (mL)
